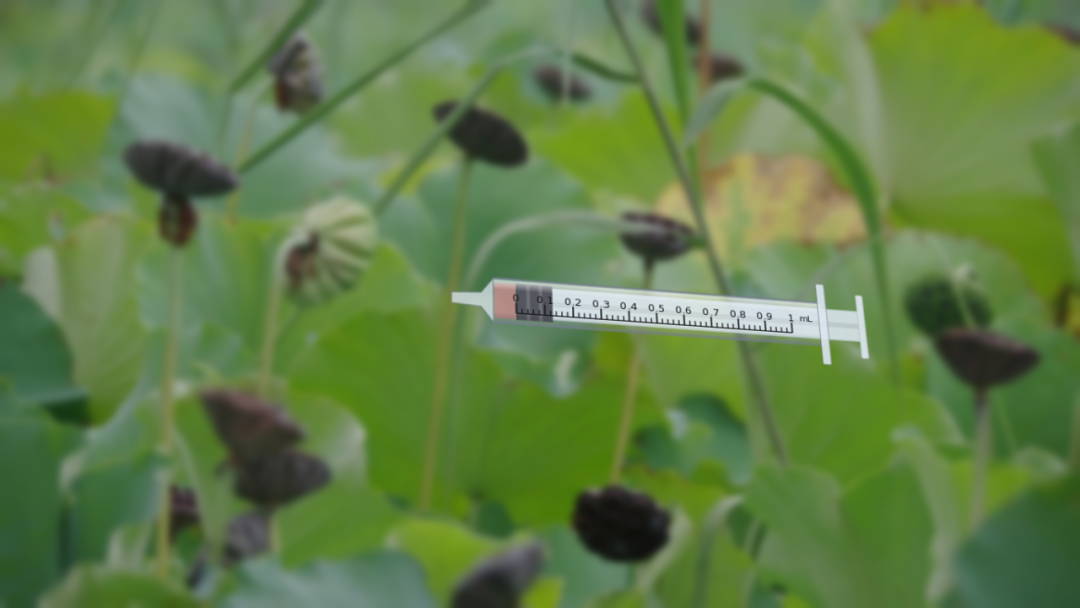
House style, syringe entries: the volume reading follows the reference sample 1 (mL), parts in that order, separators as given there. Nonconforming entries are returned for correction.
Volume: 0 (mL)
